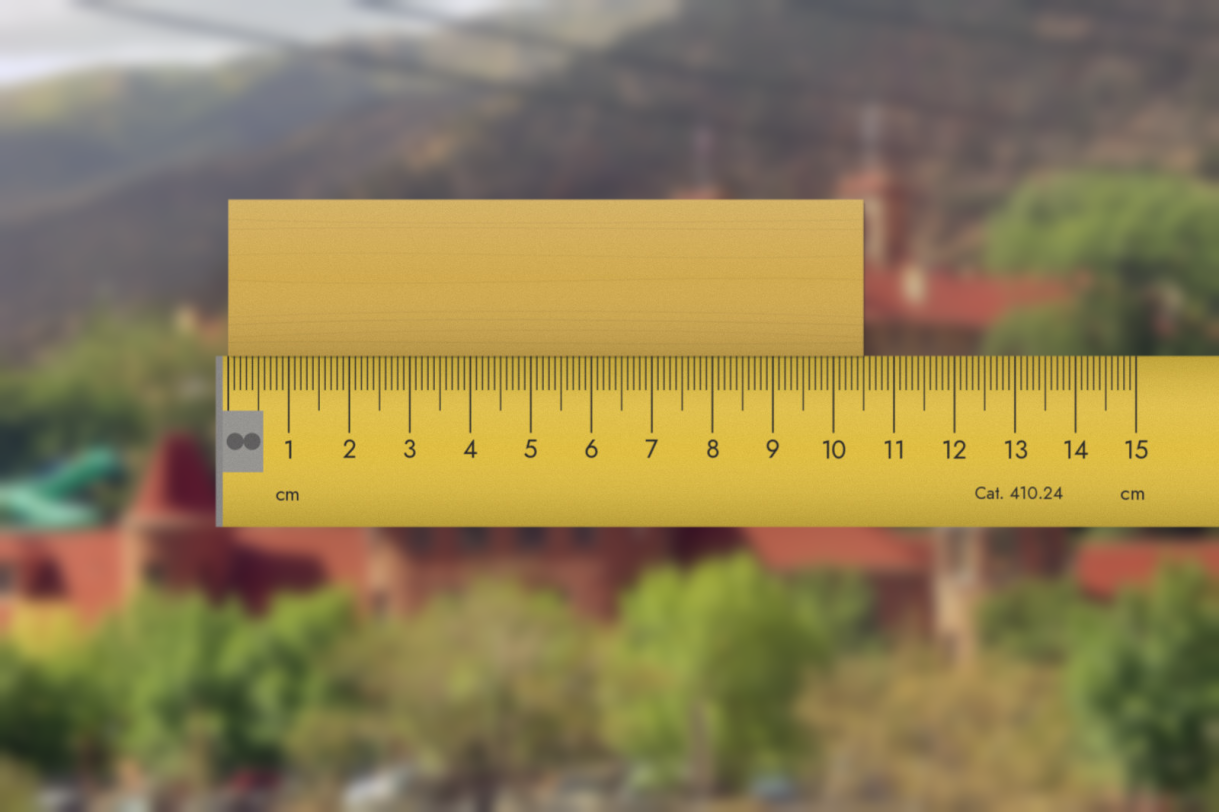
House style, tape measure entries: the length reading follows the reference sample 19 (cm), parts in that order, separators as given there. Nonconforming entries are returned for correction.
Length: 10.5 (cm)
